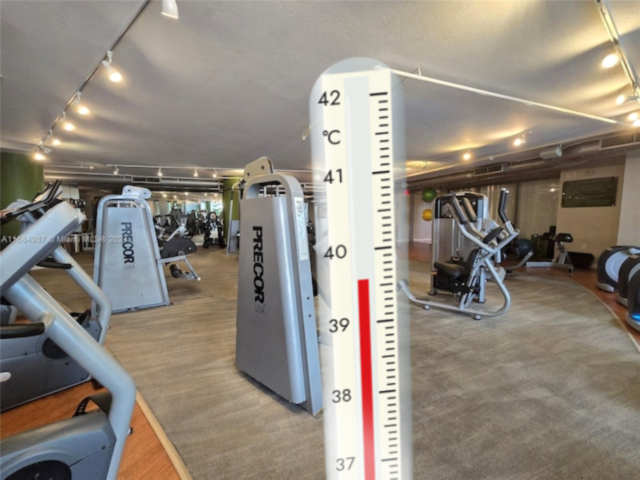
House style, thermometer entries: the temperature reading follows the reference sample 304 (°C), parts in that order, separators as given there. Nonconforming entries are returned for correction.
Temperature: 39.6 (°C)
